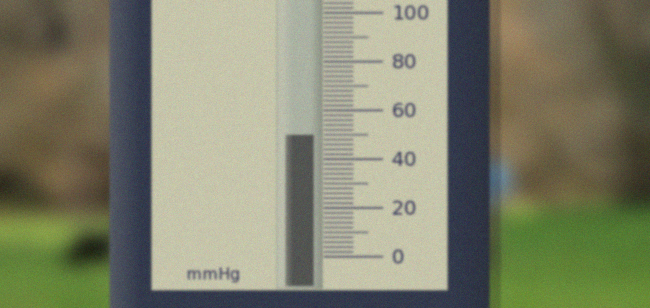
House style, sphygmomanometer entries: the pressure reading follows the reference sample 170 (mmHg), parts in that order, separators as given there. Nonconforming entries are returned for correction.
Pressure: 50 (mmHg)
